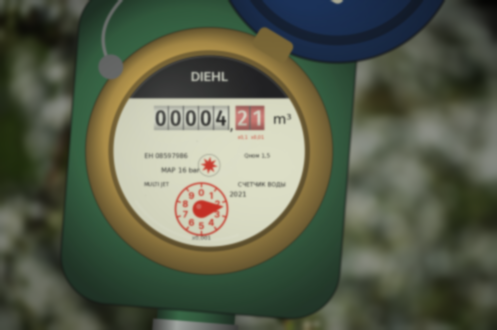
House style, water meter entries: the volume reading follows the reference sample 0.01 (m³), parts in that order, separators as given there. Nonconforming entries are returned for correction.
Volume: 4.212 (m³)
